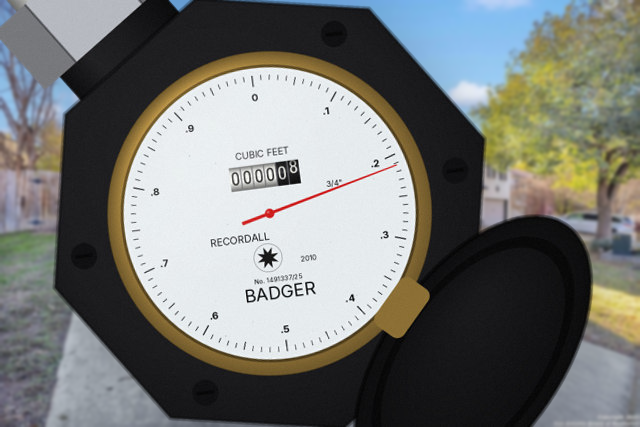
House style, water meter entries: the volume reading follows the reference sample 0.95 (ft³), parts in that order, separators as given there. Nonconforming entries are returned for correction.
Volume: 8.21 (ft³)
